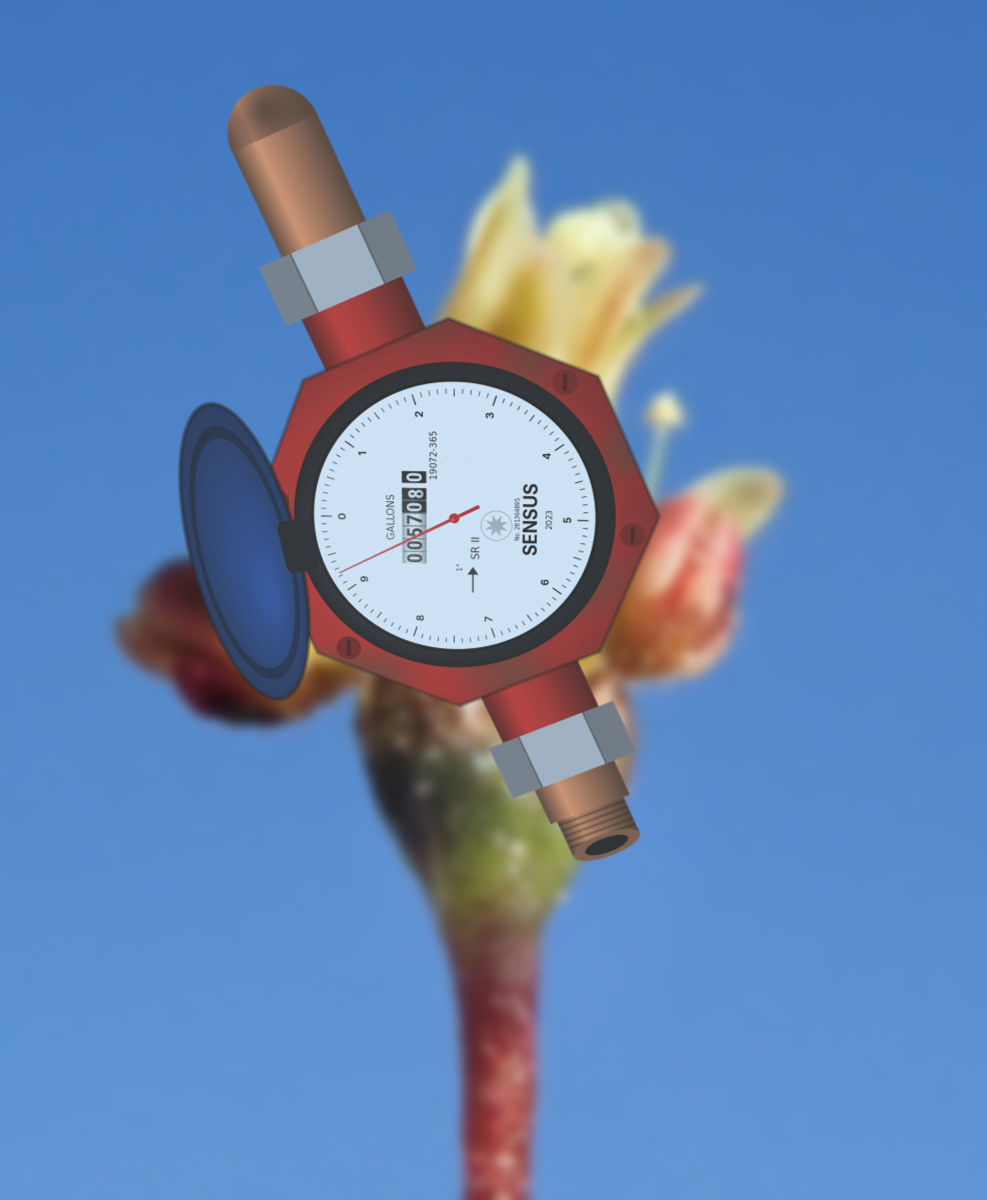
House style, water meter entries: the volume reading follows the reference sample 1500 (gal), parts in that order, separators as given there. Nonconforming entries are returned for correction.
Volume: 57079.2 (gal)
